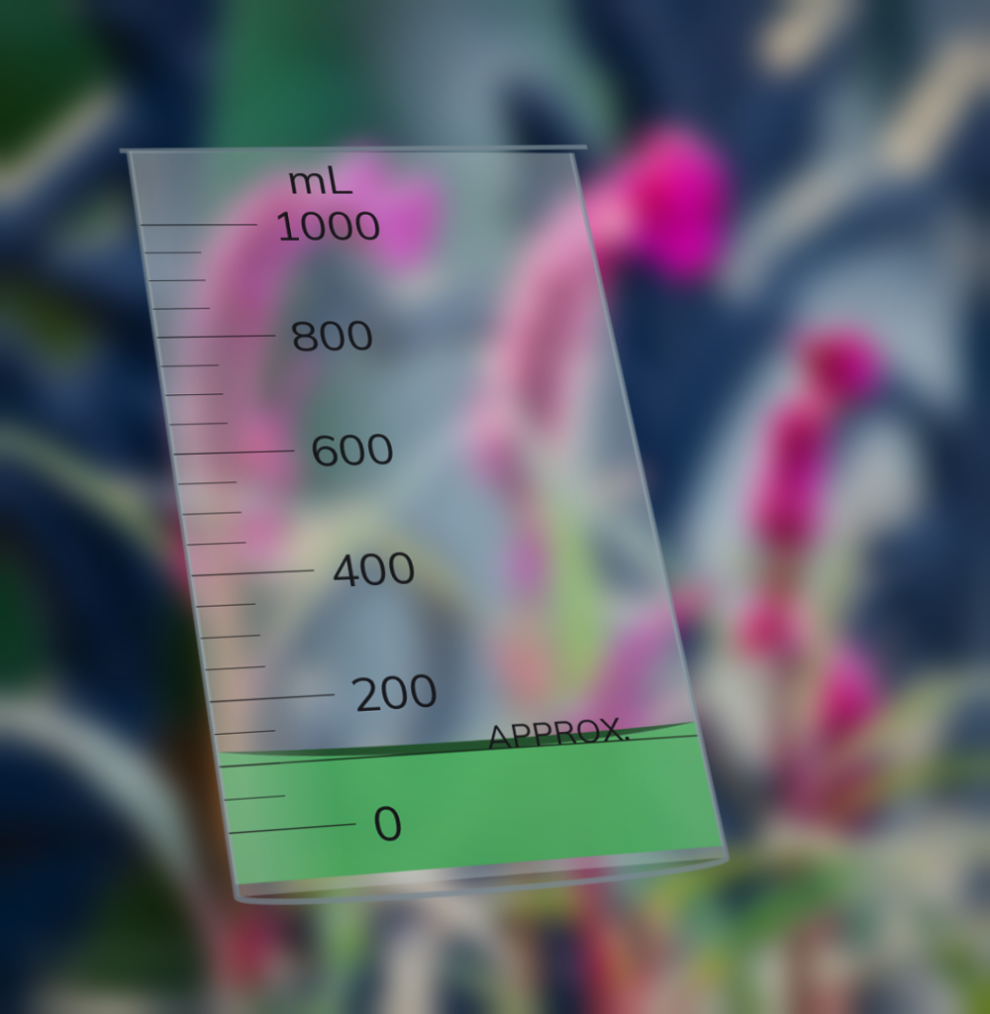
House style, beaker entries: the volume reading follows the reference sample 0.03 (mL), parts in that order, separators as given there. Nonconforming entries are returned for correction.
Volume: 100 (mL)
